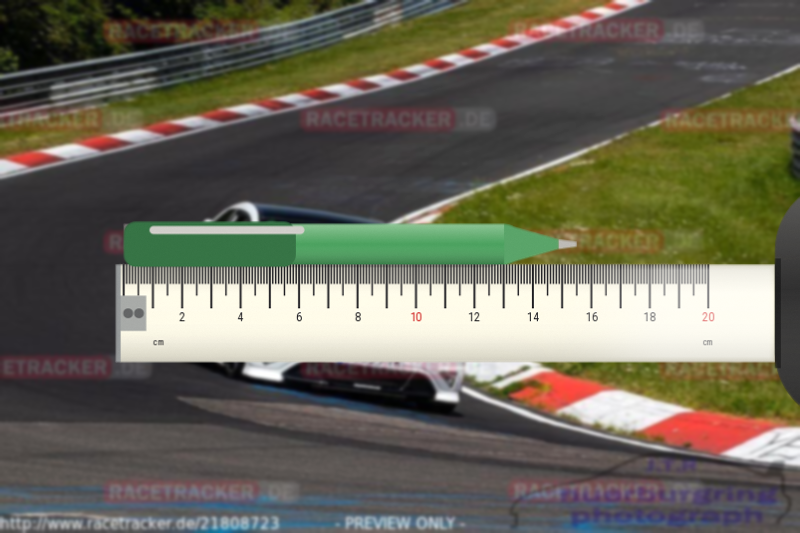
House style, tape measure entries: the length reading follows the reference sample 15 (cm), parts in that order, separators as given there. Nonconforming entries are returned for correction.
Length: 15.5 (cm)
